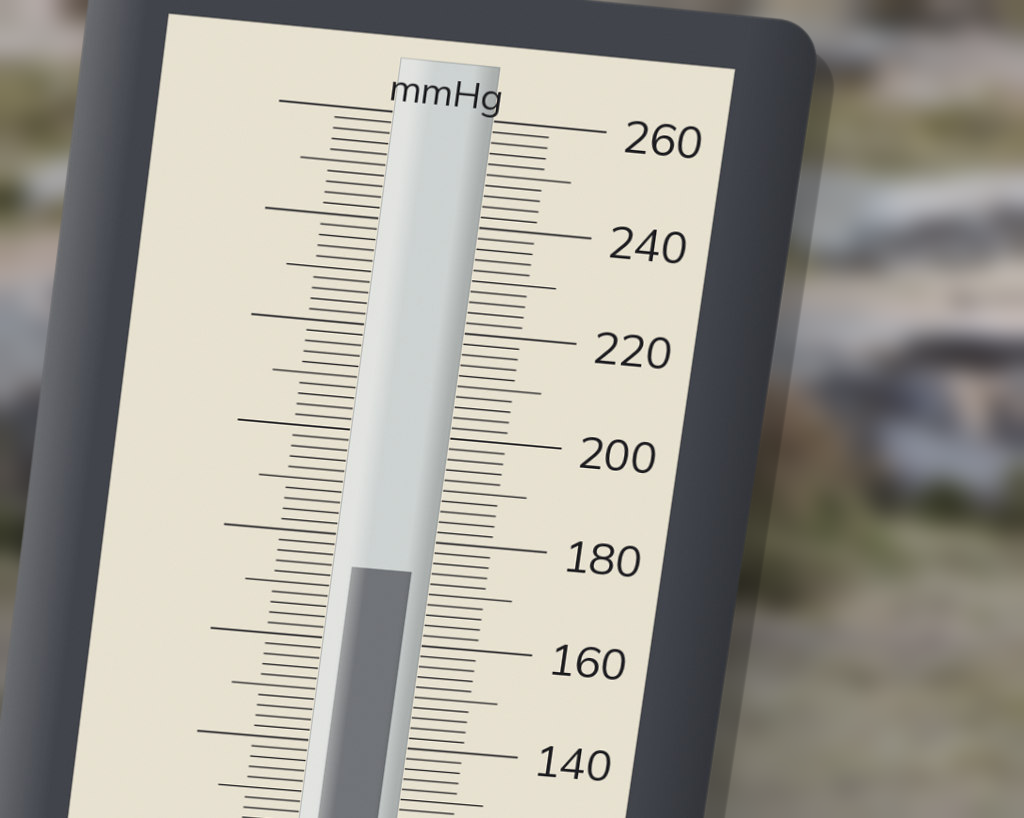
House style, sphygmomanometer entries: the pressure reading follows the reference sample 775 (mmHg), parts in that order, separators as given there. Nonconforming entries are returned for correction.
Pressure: 174 (mmHg)
